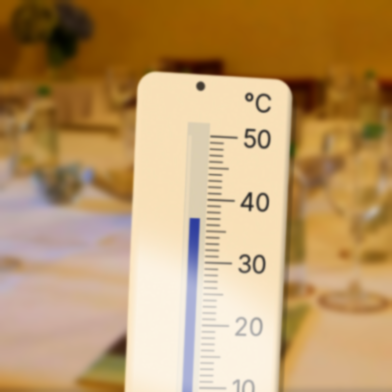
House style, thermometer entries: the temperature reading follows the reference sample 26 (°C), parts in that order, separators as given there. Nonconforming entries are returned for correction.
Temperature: 37 (°C)
